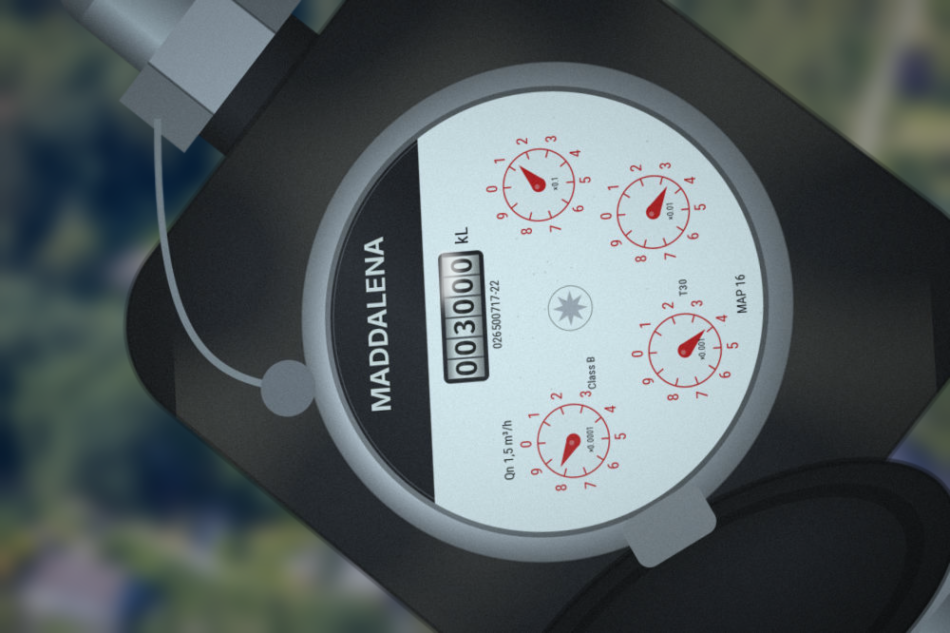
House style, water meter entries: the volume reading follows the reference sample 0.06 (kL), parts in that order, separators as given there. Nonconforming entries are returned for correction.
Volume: 3000.1338 (kL)
